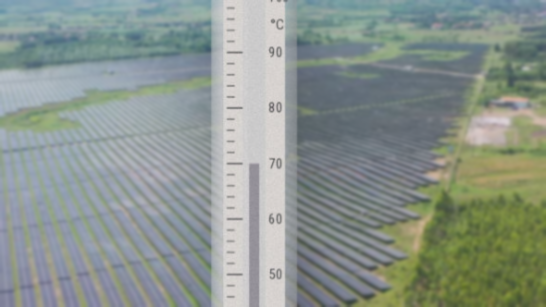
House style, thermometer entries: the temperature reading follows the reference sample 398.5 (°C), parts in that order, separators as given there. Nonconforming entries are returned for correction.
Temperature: 70 (°C)
